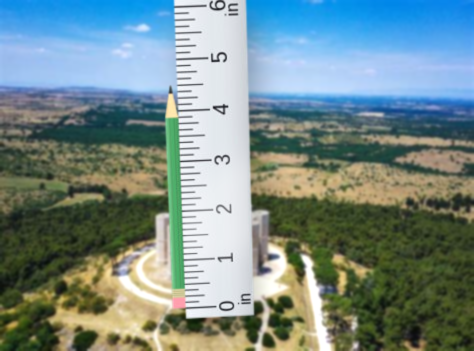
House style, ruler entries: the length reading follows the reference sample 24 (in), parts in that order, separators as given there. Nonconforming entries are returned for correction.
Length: 4.5 (in)
